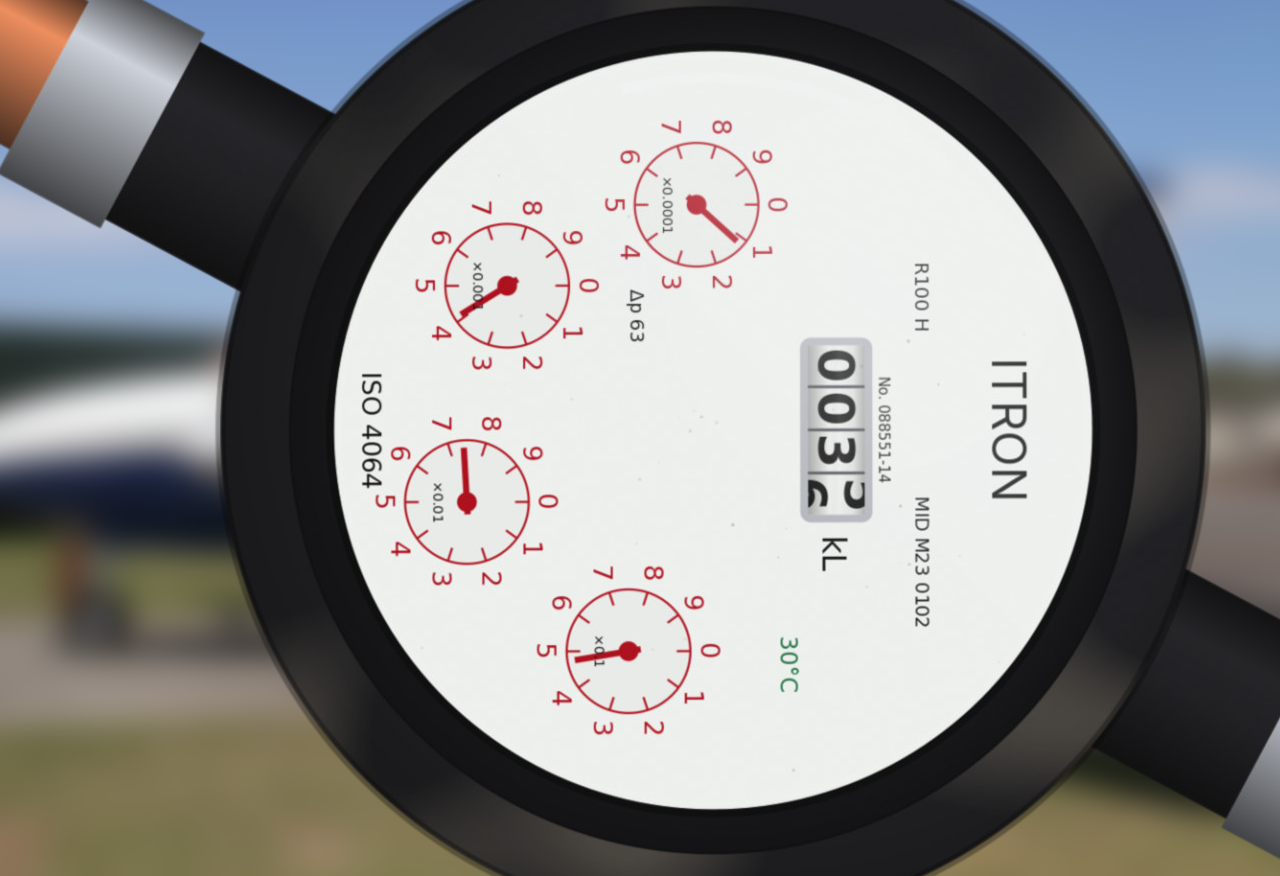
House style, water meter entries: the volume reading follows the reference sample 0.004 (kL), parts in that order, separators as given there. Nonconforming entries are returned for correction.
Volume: 35.4741 (kL)
